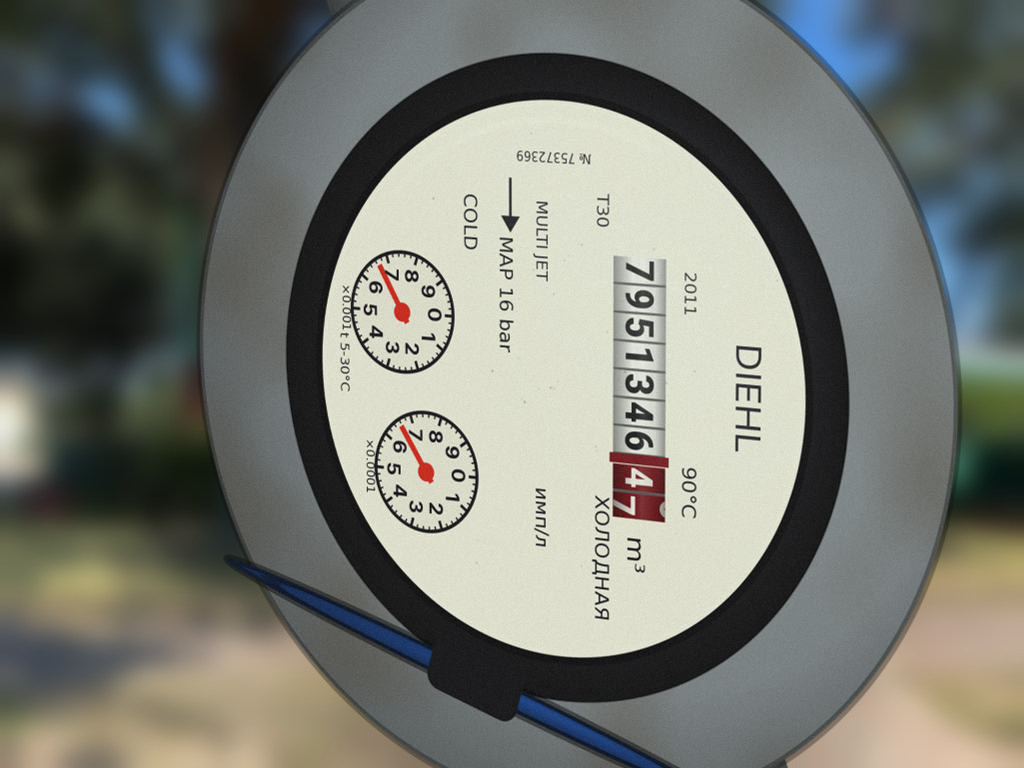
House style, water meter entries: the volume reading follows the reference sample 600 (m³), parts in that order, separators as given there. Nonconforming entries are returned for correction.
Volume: 7951346.4666 (m³)
